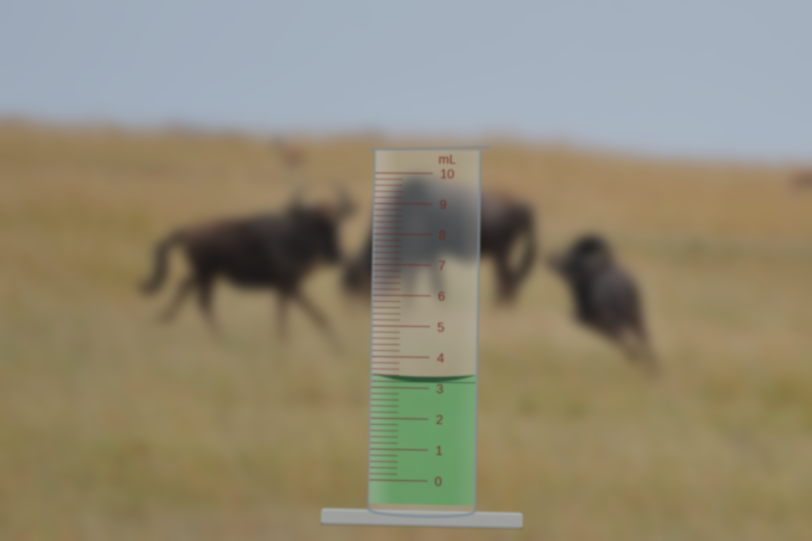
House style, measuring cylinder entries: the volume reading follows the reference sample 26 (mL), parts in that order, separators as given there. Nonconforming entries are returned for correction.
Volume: 3.2 (mL)
